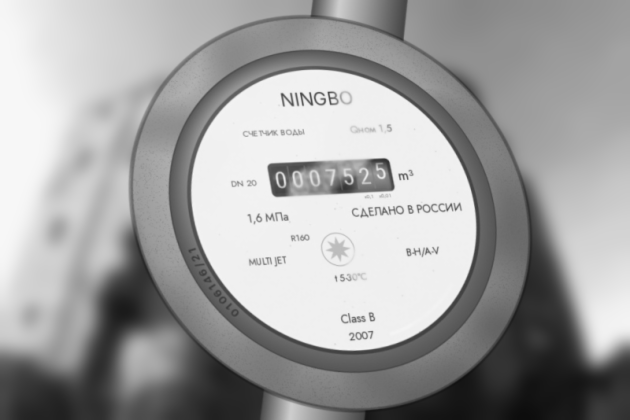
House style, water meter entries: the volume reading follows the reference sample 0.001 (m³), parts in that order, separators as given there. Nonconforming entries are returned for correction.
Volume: 75.25 (m³)
